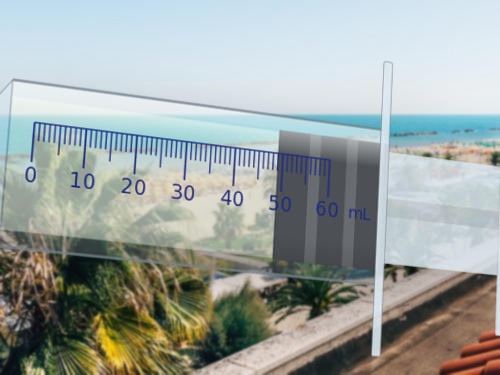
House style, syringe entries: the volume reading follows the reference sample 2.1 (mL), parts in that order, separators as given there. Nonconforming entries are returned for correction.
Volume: 49 (mL)
